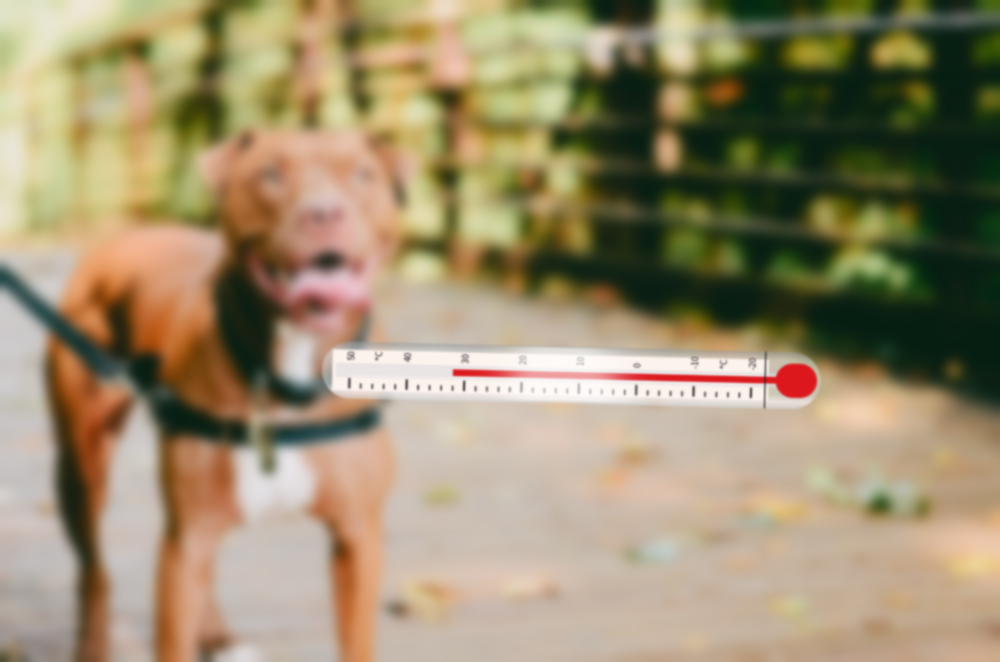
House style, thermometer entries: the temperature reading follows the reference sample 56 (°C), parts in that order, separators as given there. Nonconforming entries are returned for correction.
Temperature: 32 (°C)
